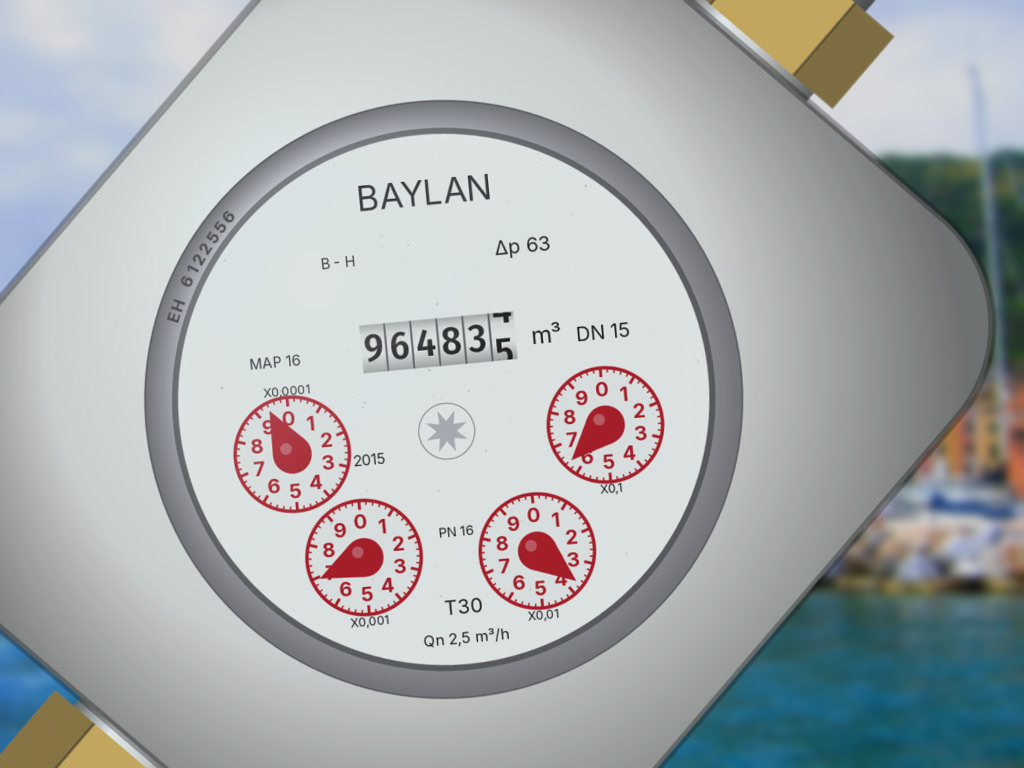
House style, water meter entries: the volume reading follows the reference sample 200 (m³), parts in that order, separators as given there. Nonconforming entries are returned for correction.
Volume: 964834.6369 (m³)
